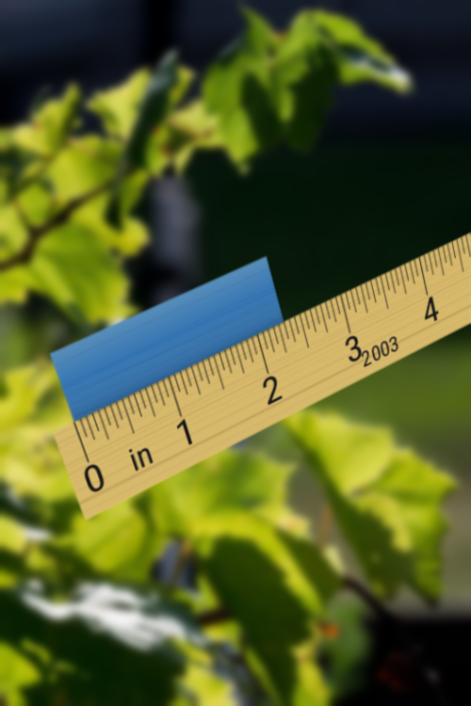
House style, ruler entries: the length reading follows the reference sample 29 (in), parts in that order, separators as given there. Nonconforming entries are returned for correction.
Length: 2.3125 (in)
